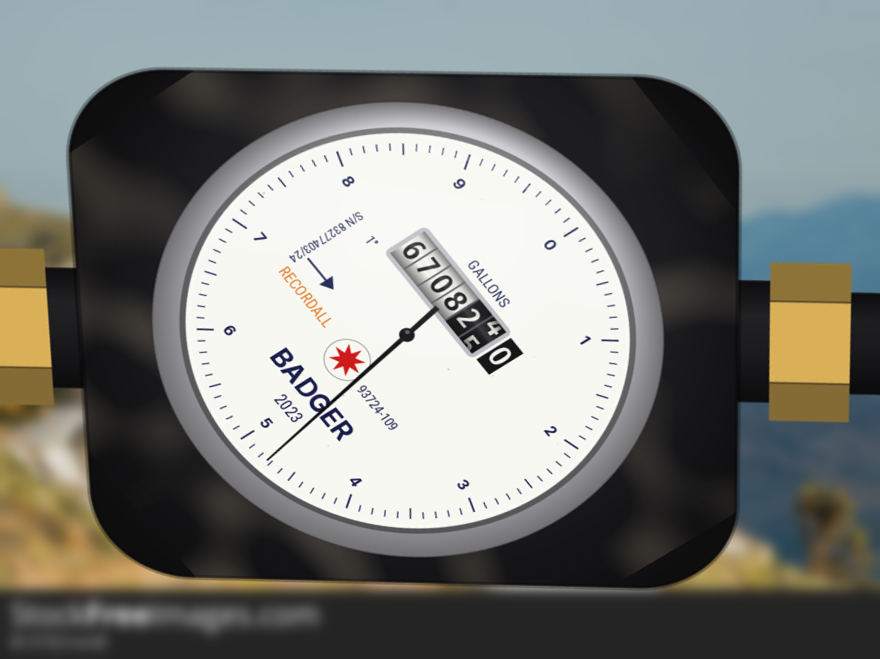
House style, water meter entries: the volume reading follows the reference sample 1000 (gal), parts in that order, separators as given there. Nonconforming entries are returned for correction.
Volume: 6708244.7 (gal)
